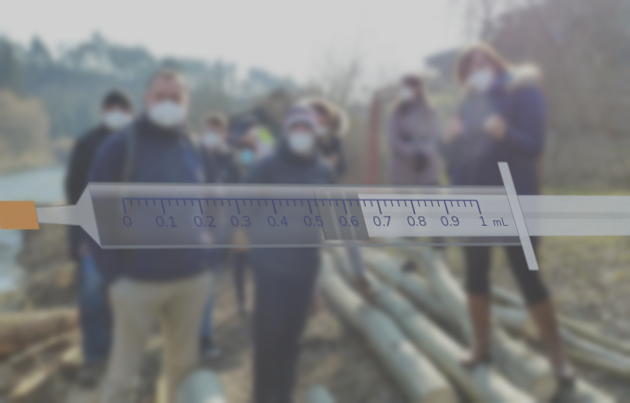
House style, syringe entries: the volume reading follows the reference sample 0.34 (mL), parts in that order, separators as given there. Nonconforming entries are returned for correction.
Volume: 0.52 (mL)
